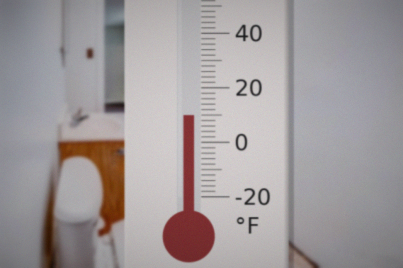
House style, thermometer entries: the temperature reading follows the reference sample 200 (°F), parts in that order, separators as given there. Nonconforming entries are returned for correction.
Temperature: 10 (°F)
